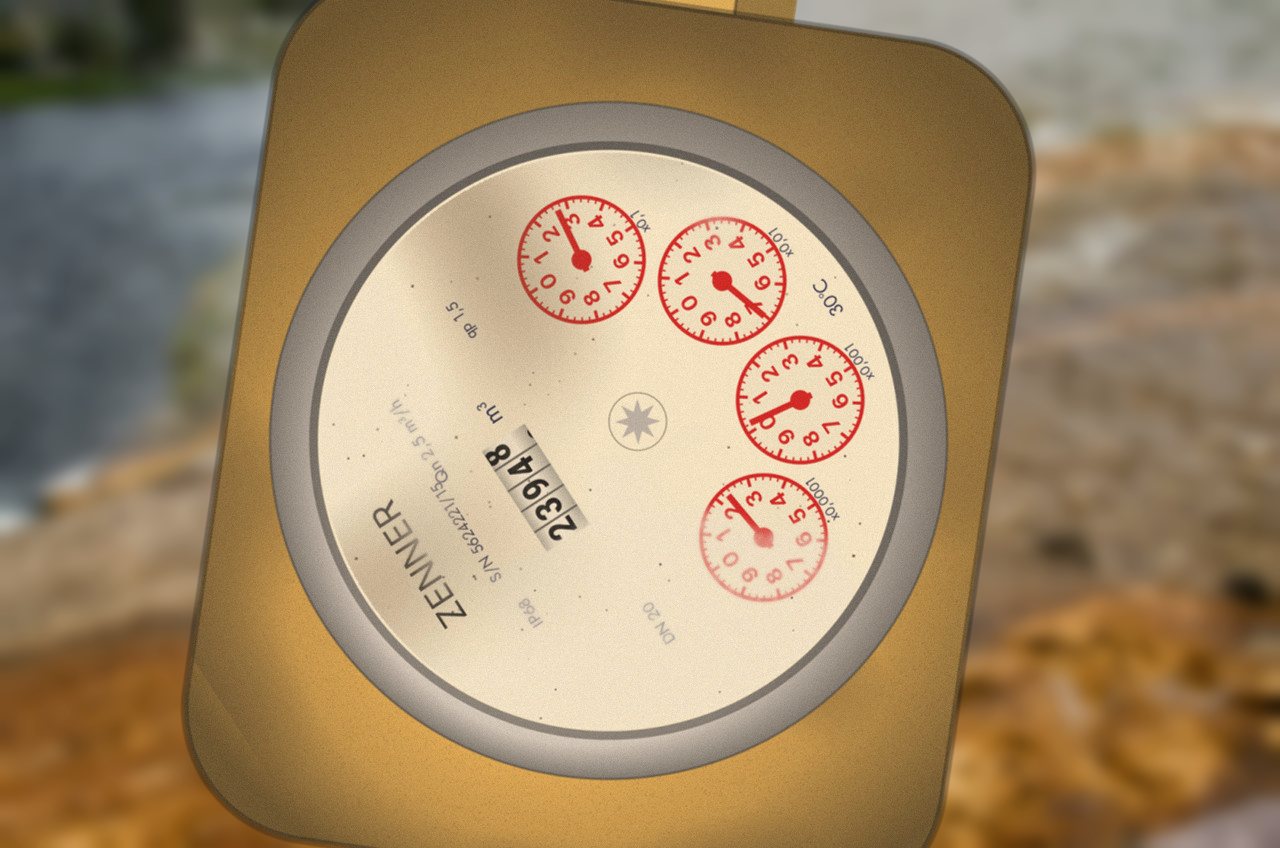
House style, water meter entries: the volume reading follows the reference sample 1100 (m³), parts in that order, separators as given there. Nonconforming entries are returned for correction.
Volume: 23948.2702 (m³)
